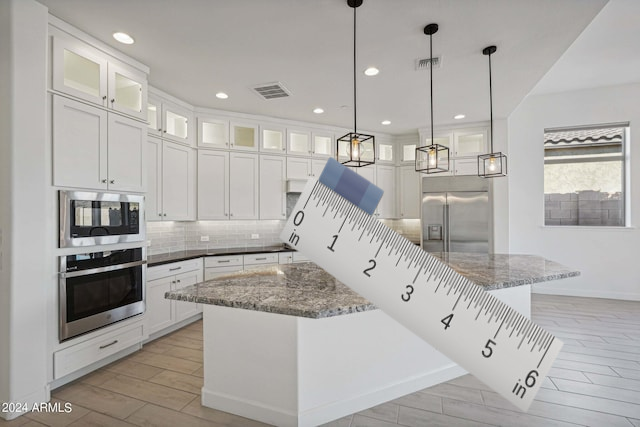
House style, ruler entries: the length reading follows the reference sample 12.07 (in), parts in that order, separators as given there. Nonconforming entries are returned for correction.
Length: 1.5 (in)
